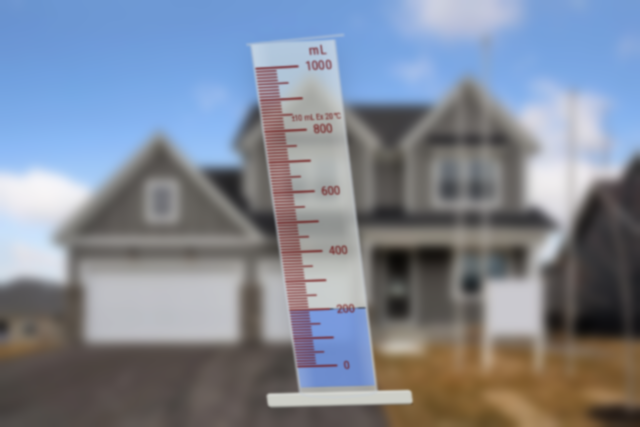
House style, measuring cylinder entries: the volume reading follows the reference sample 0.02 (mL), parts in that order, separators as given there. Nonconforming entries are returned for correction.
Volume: 200 (mL)
